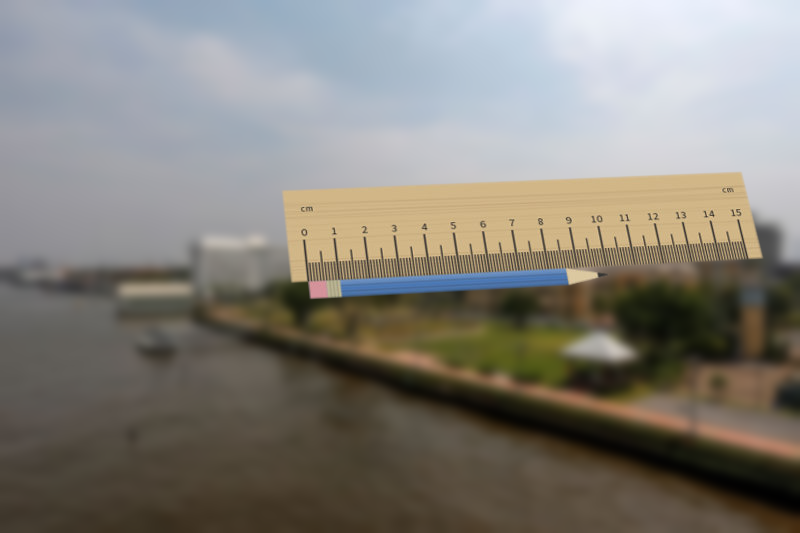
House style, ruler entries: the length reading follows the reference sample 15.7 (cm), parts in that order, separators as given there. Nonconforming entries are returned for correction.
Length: 10 (cm)
